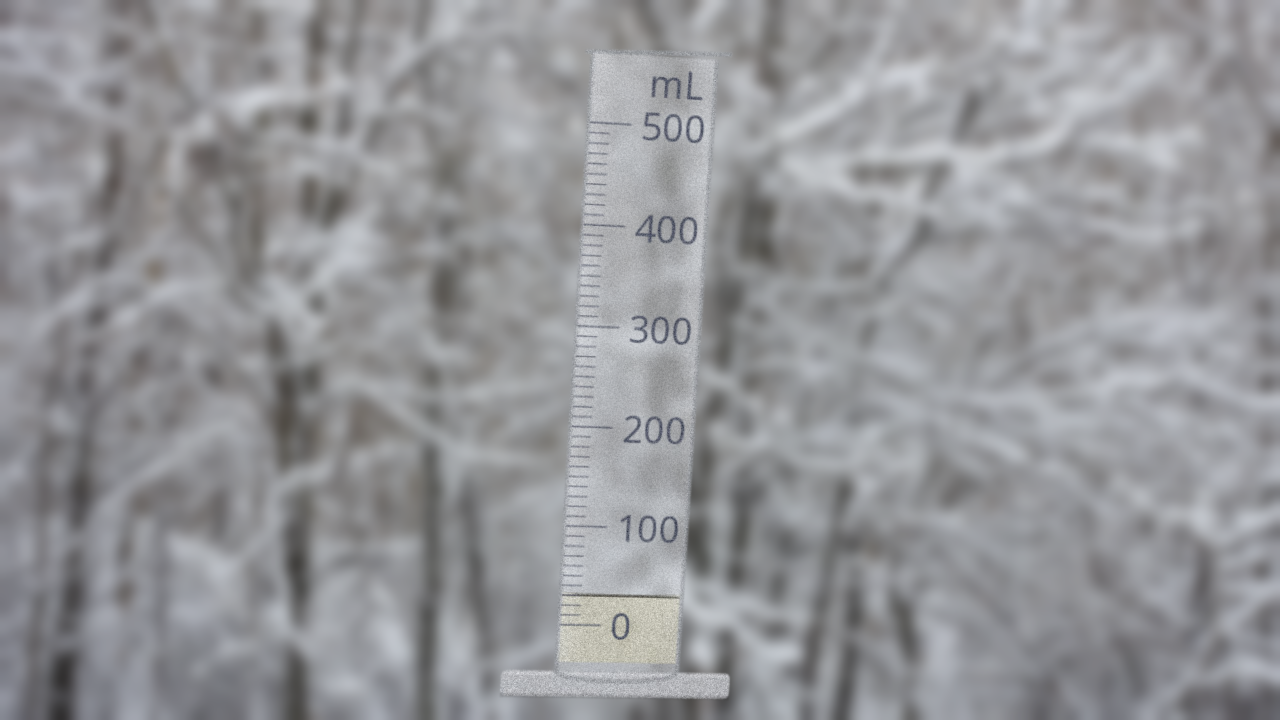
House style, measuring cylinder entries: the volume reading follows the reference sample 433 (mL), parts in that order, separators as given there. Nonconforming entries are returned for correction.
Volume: 30 (mL)
